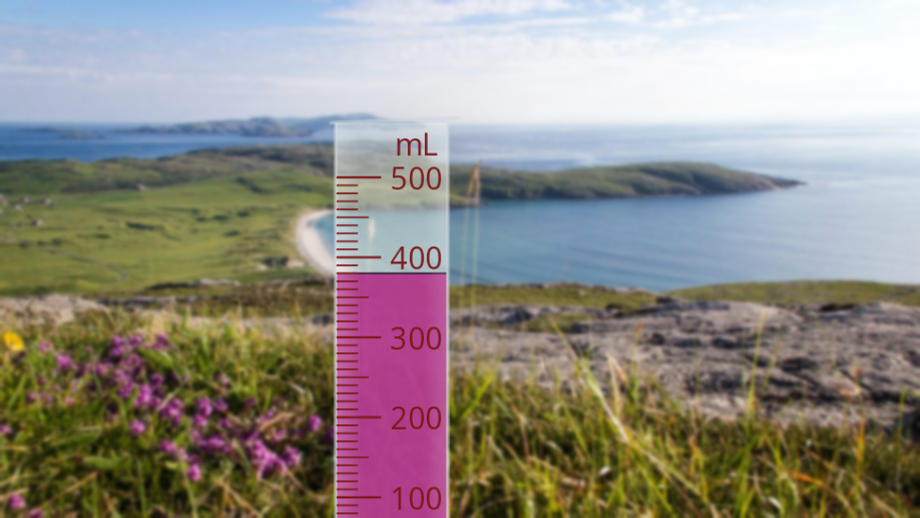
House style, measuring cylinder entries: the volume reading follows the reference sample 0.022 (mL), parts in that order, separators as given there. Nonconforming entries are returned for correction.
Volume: 380 (mL)
